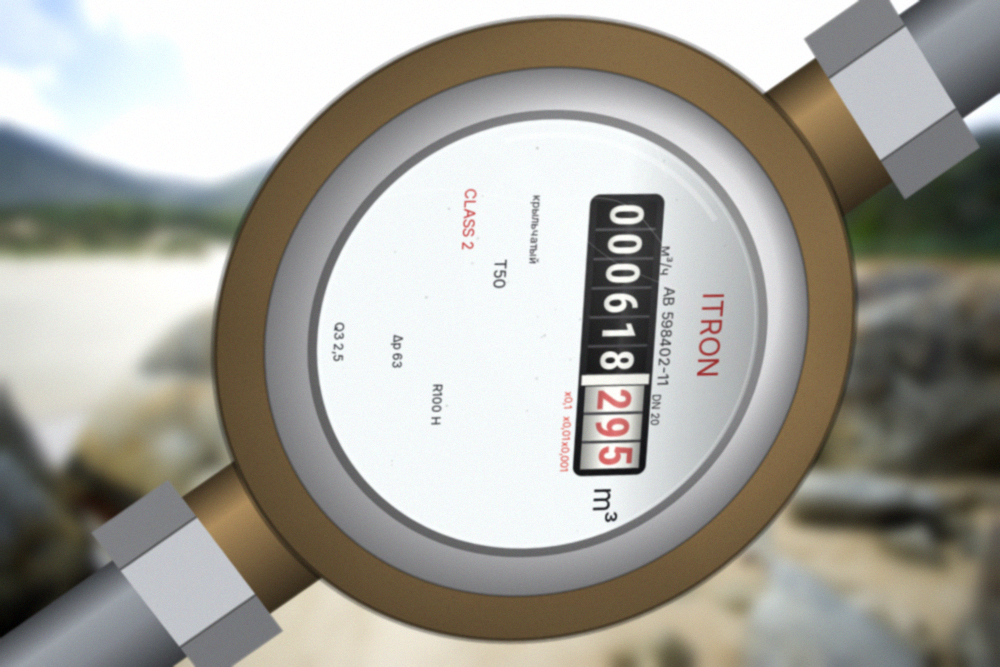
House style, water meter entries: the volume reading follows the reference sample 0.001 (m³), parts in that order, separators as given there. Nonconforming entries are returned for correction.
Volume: 618.295 (m³)
